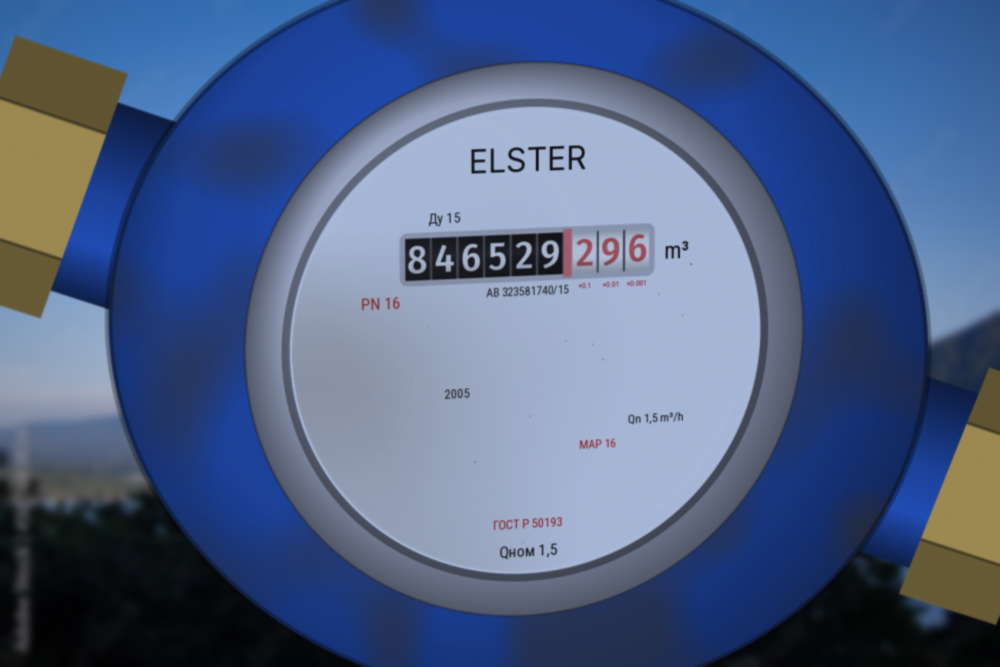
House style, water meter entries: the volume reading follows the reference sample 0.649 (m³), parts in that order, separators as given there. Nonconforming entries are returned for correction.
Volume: 846529.296 (m³)
